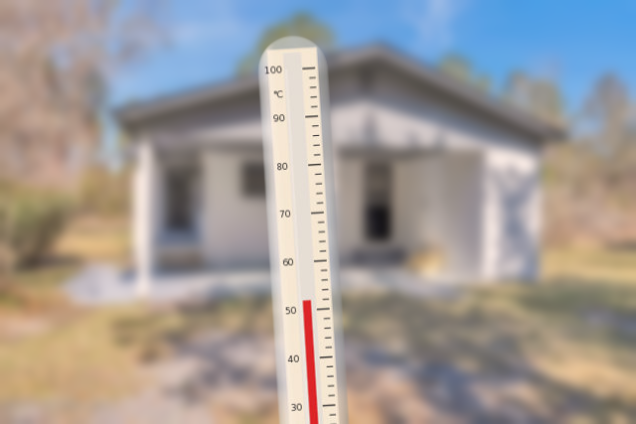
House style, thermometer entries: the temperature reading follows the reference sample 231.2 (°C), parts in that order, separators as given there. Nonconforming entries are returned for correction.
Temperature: 52 (°C)
